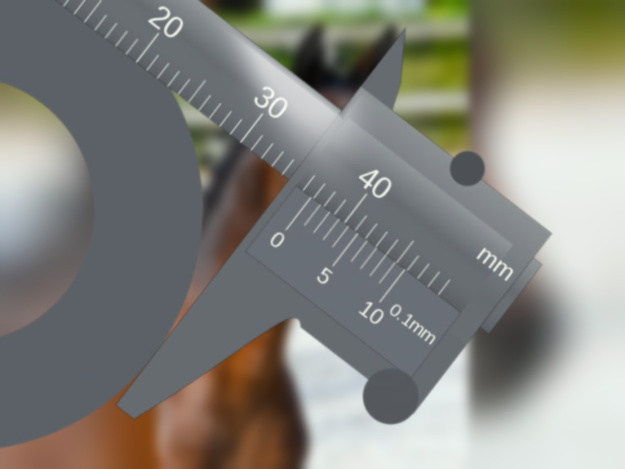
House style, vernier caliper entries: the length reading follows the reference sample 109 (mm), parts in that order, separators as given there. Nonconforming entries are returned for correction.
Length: 36.8 (mm)
